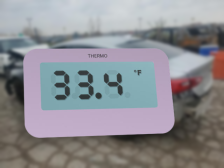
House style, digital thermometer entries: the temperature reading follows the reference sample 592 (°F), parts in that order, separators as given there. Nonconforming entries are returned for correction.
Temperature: 33.4 (°F)
